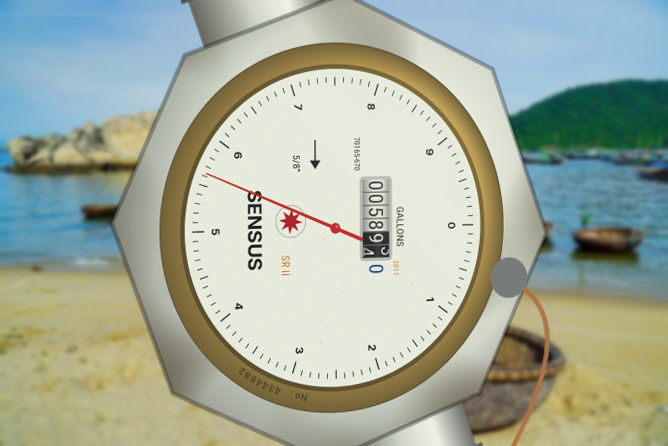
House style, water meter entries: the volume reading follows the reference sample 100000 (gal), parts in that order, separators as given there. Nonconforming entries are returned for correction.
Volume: 58935.6 (gal)
